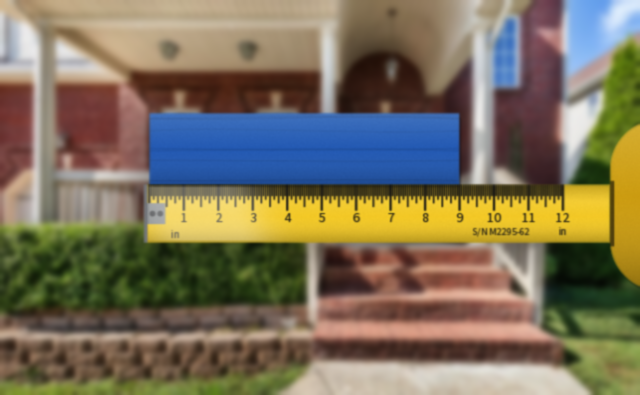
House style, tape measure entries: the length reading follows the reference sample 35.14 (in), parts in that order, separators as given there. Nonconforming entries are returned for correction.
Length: 9 (in)
